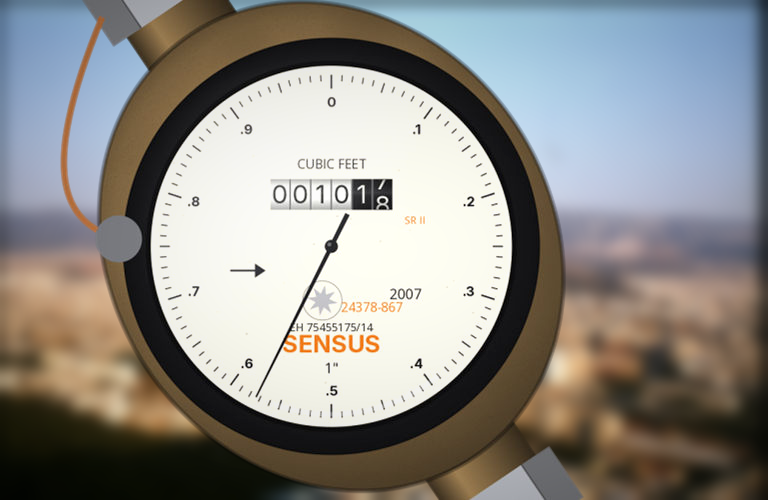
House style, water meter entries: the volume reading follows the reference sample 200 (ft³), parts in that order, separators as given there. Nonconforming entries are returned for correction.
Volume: 1017.57 (ft³)
